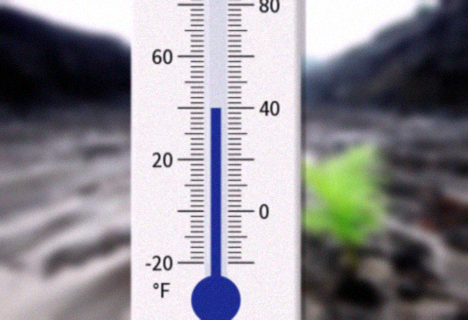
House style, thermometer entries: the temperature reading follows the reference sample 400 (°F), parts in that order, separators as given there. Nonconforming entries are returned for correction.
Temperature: 40 (°F)
